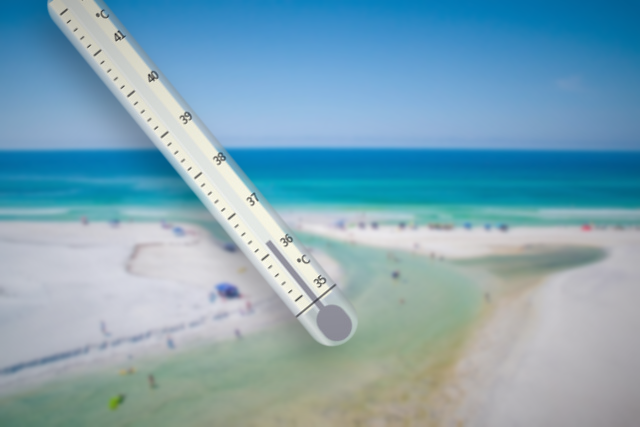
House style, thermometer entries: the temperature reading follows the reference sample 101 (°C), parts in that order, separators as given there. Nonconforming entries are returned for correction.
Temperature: 36.2 (°C)
